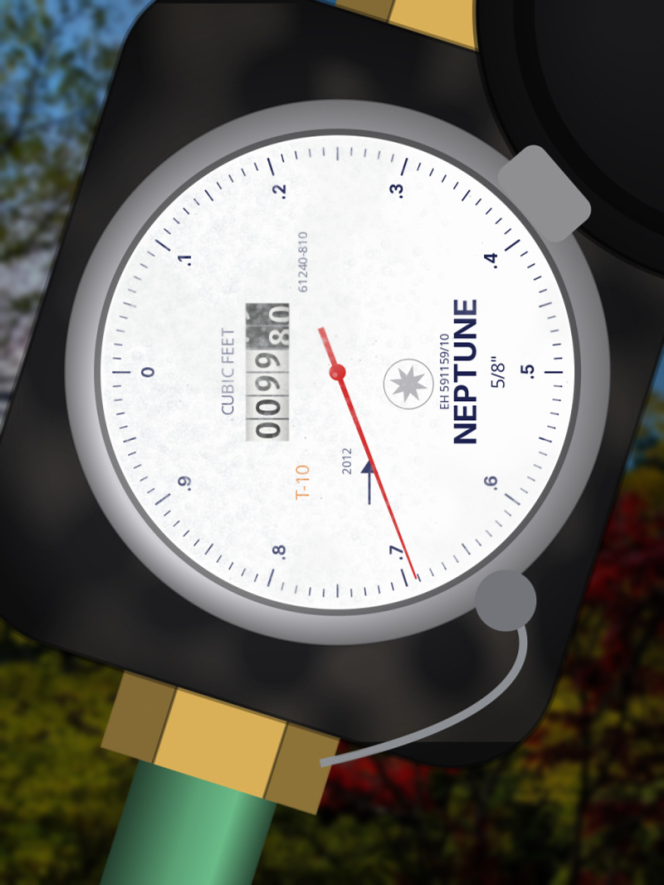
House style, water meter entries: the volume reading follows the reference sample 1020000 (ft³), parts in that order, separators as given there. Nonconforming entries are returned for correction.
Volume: 9979.69 (ft³)
